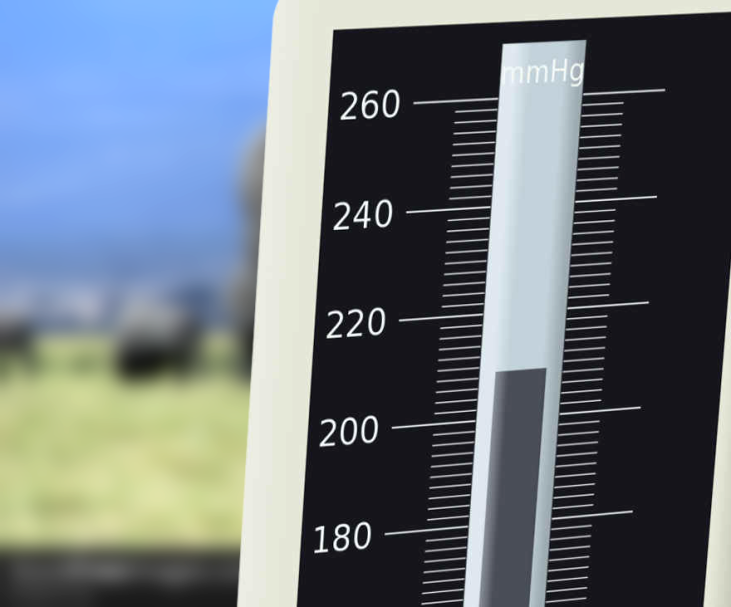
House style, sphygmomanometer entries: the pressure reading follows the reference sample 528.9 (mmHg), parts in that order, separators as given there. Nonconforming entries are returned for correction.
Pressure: 209 (mmHg)
